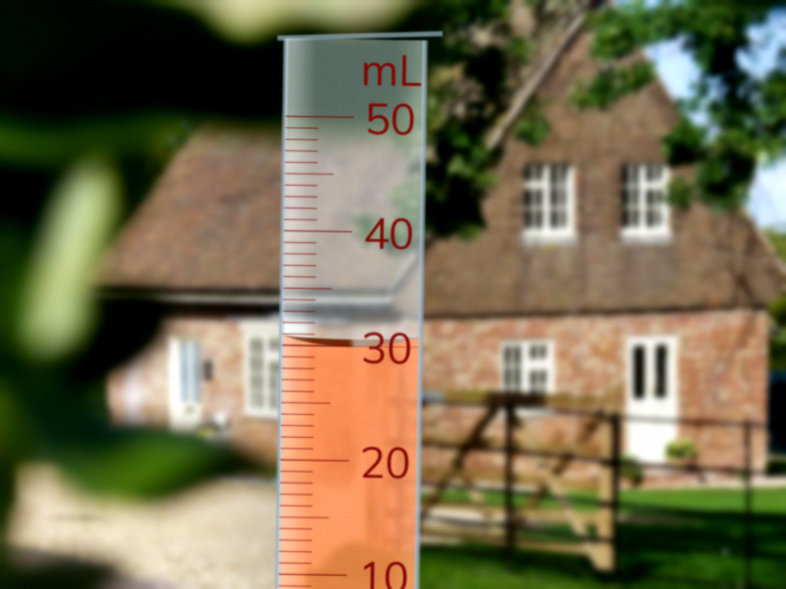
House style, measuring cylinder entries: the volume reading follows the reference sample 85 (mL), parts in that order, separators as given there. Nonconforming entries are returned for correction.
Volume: 30 (mL)
